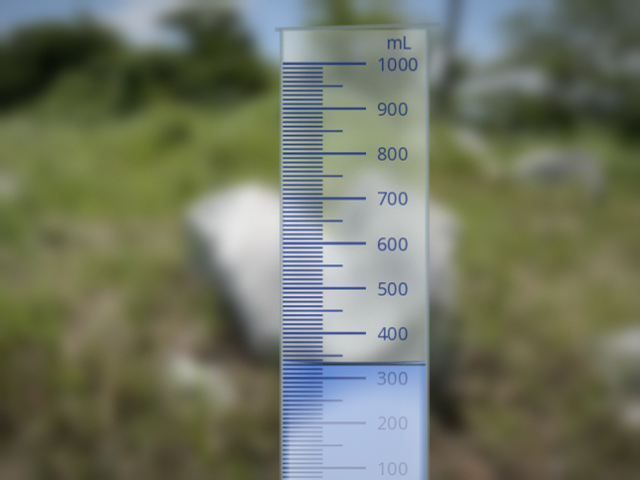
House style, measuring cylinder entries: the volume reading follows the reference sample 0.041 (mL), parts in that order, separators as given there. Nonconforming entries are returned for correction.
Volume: 330 (mL)
